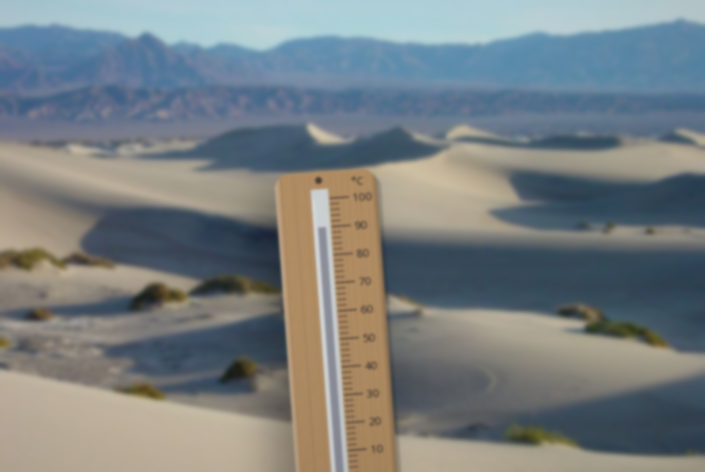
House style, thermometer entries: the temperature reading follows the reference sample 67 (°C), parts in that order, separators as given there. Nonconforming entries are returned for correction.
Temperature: 90 (°C)
